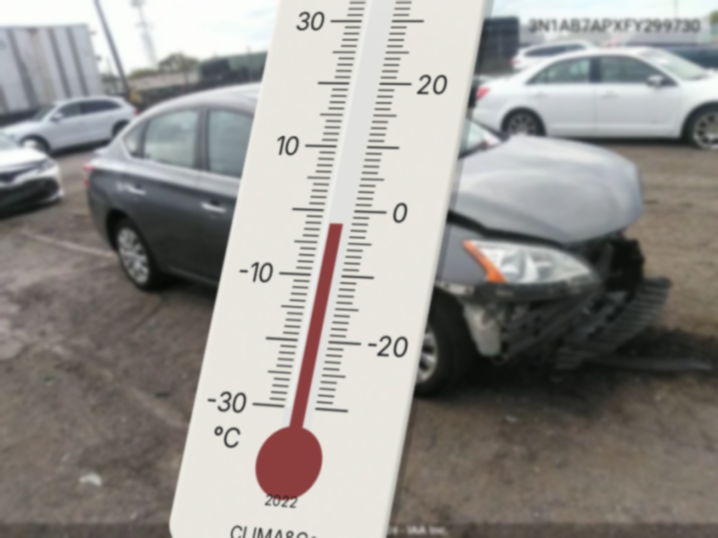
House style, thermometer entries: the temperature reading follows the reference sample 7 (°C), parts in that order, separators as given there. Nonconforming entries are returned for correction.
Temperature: -2 (°C)
